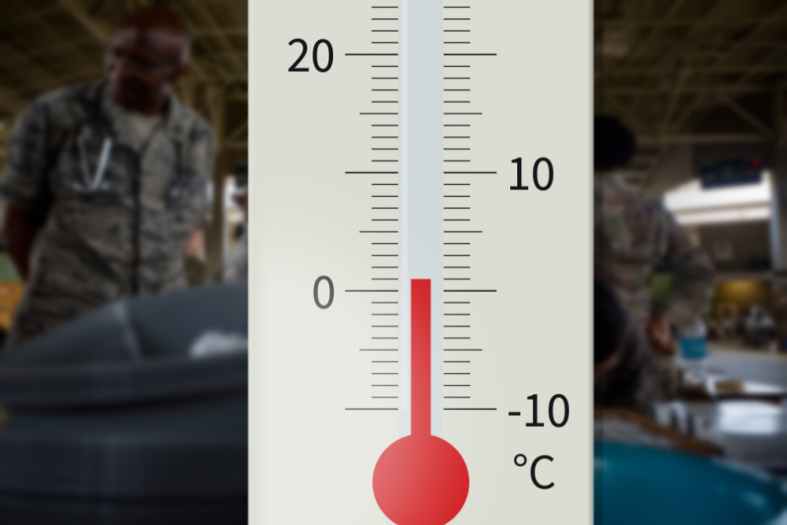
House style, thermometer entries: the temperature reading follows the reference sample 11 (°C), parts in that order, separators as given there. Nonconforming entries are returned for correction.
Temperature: 1 (°C)
